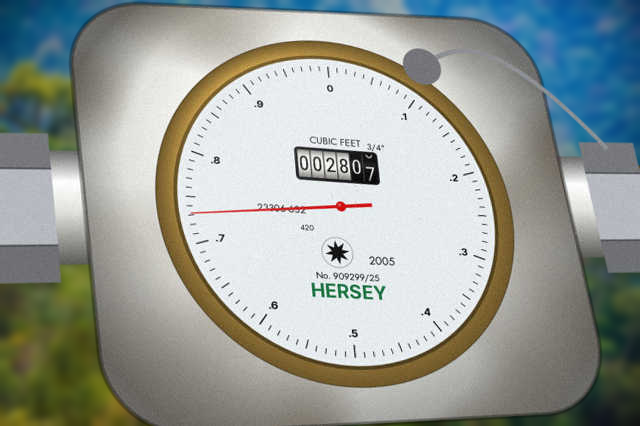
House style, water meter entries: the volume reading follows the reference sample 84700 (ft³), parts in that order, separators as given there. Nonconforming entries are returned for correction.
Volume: 2806.73 (ft³)
